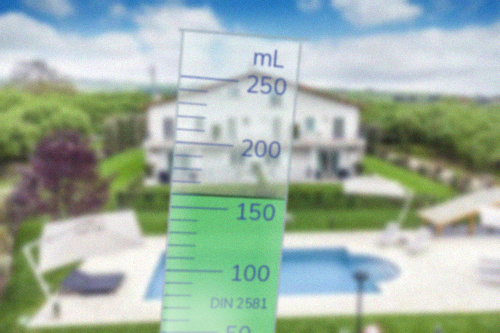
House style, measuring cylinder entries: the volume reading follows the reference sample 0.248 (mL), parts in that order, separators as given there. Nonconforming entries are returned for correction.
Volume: 160 (mL)
